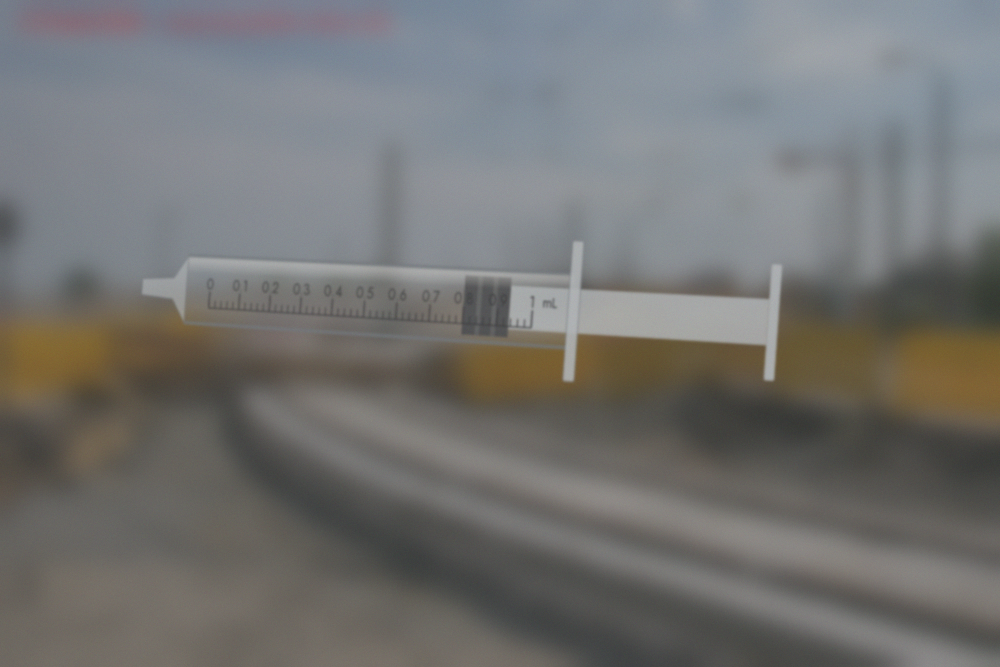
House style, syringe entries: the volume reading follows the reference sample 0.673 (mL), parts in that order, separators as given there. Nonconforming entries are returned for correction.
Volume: 0.8 (mL)
